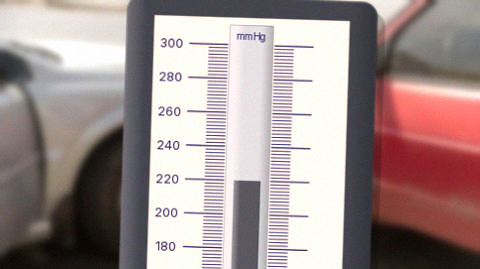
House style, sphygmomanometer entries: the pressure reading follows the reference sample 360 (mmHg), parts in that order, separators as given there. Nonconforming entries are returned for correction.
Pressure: 220 (mmHg)
